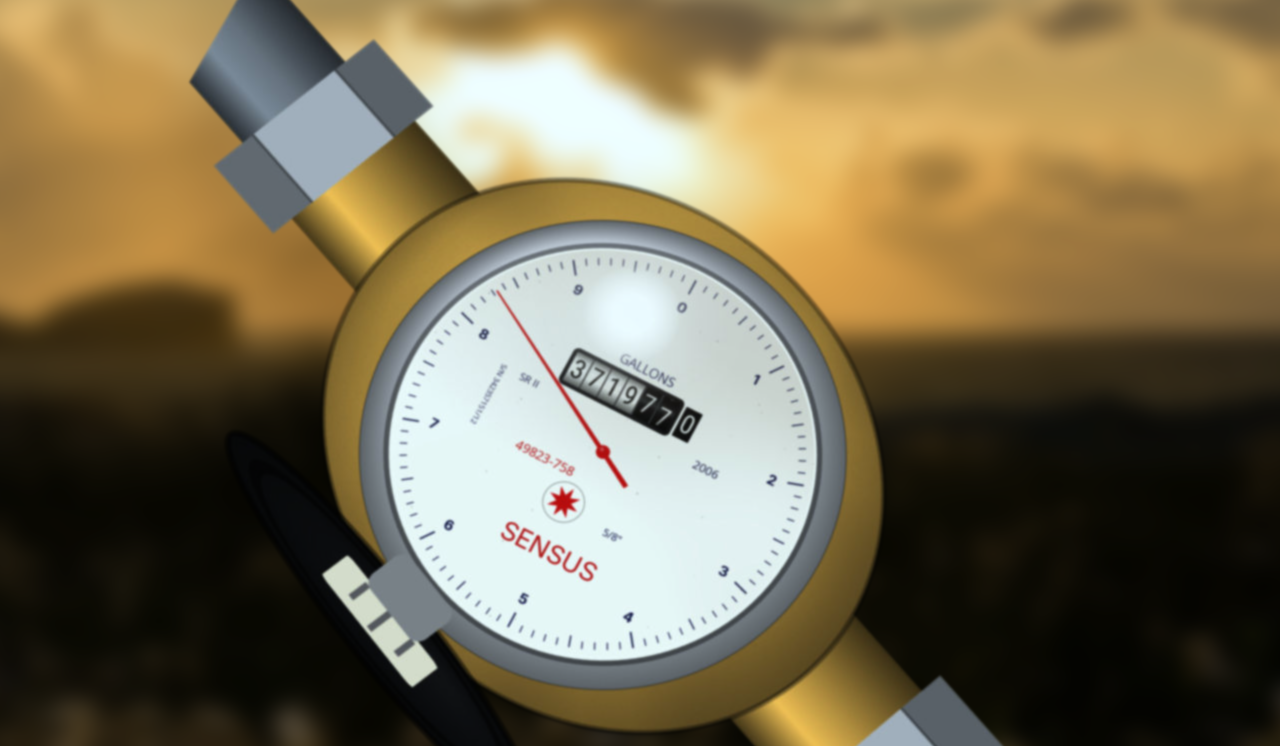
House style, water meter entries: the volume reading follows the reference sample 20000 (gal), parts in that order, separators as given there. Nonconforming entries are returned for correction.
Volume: 3719768.3 (gal)
